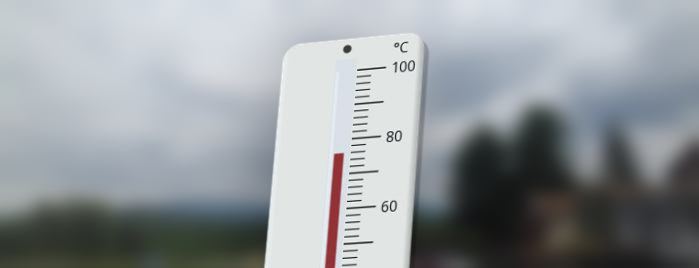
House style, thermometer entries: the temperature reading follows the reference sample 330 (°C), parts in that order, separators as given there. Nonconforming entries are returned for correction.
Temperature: 76 (°C)
